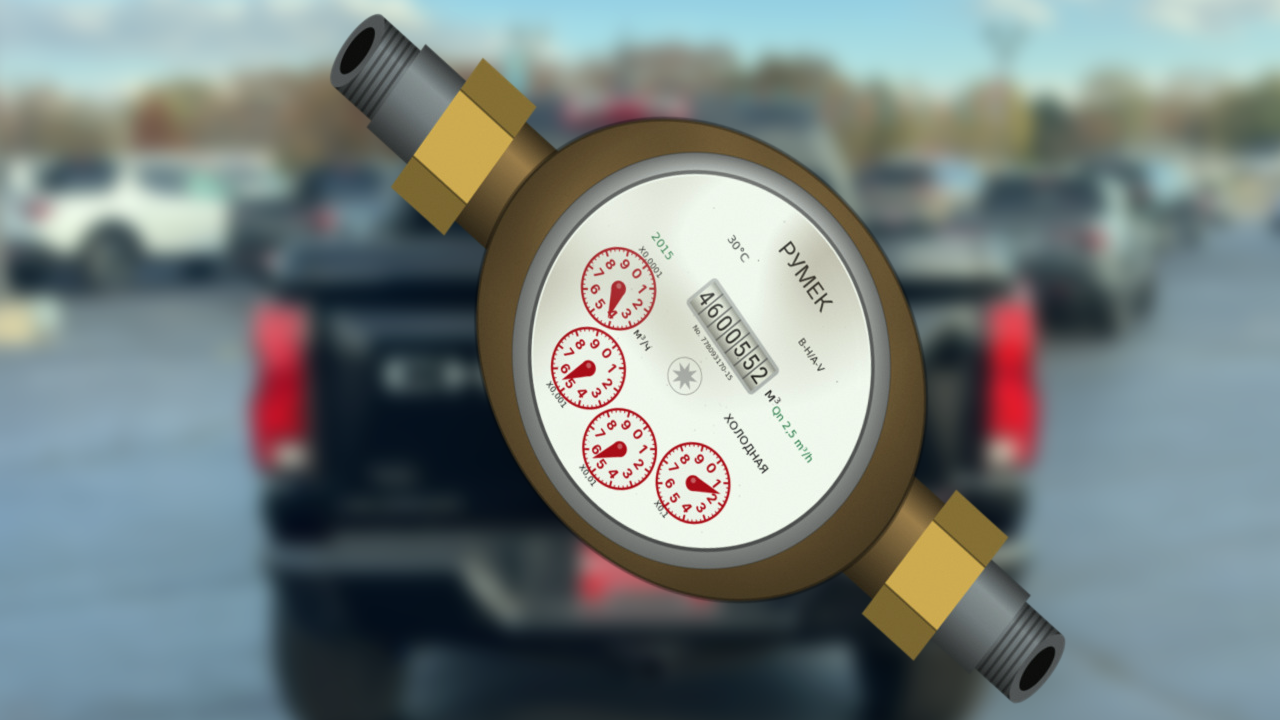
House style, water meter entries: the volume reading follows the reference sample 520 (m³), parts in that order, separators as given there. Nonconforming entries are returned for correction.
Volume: 4600552.1554 (m³)
